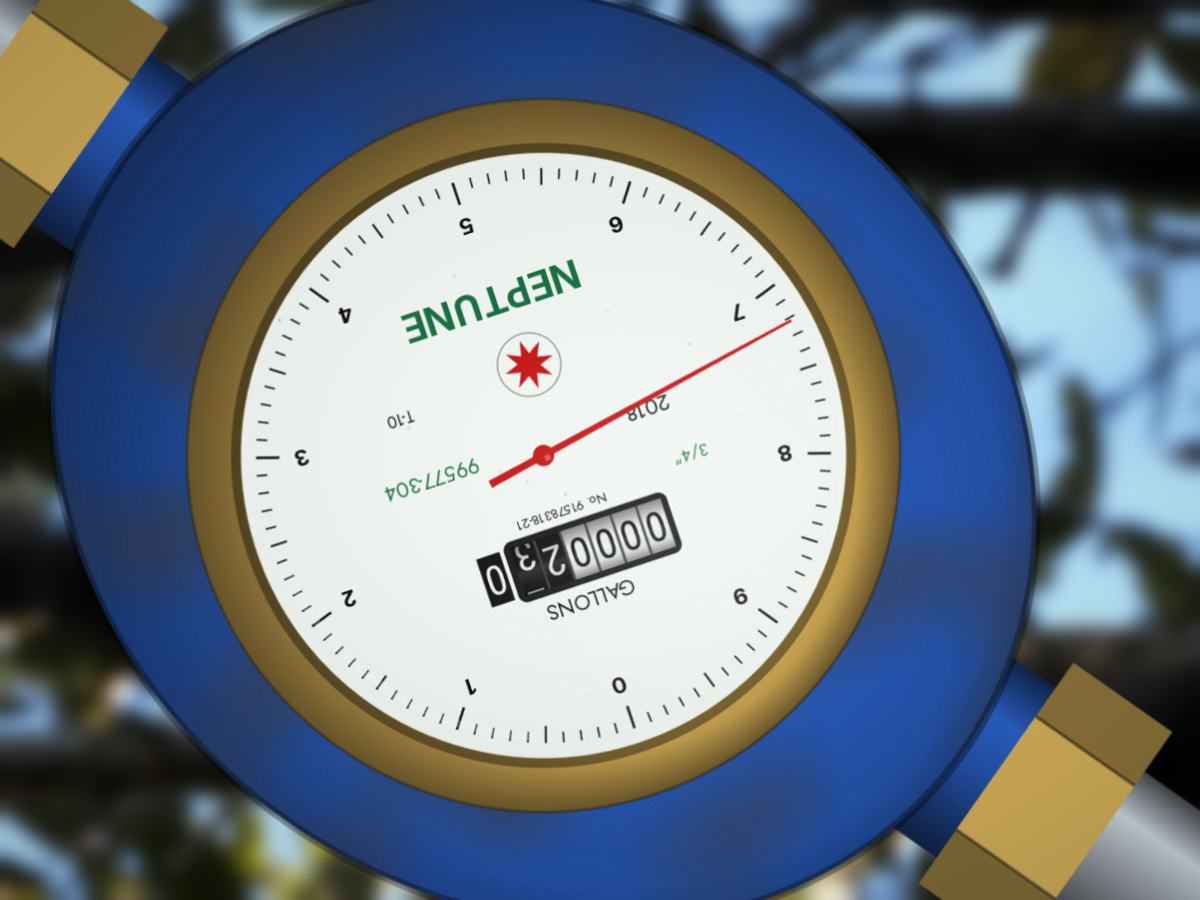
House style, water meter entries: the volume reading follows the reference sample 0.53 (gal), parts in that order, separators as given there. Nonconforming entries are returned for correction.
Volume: 227.2 (gal)
